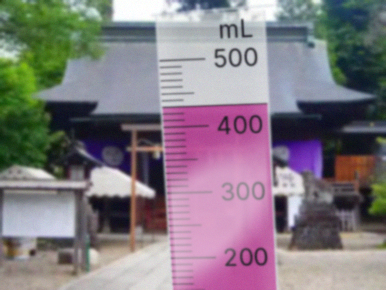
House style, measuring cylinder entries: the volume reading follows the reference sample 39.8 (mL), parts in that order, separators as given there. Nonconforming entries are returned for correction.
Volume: 430 (mL)
